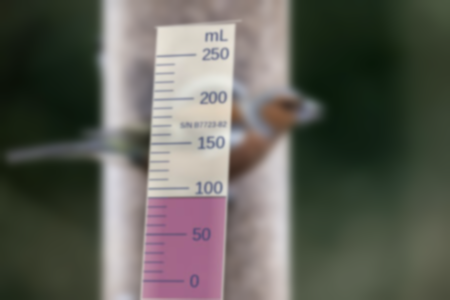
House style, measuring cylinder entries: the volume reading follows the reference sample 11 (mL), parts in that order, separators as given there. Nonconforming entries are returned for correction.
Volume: 90 (mL)
